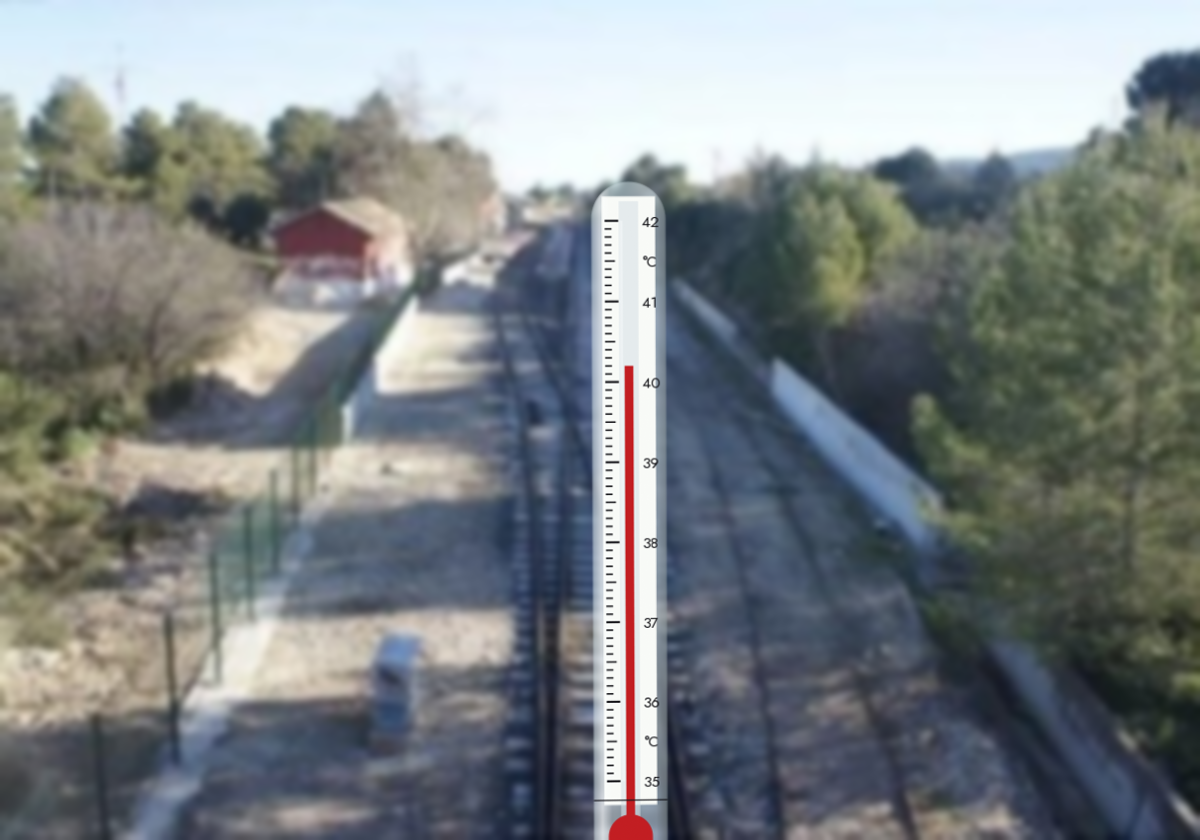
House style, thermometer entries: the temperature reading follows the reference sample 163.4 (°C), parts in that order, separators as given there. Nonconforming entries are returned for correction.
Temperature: 40.2 (°C)
